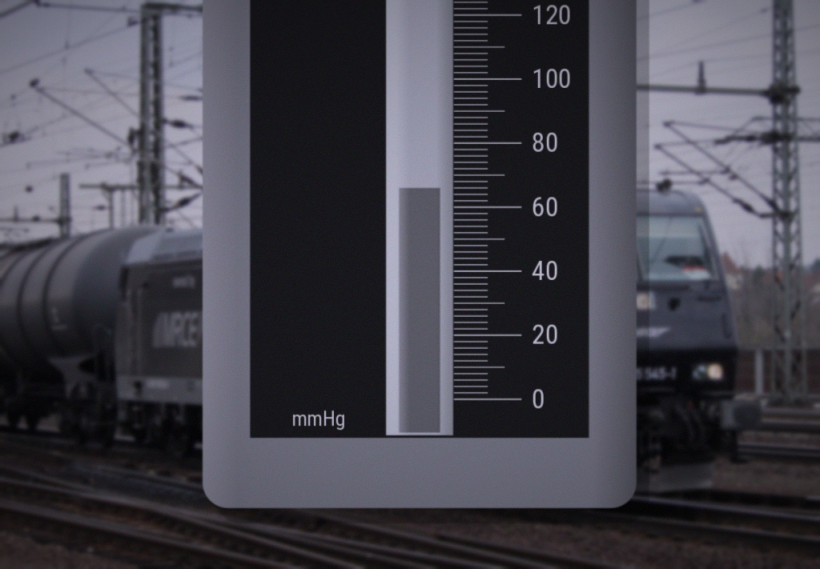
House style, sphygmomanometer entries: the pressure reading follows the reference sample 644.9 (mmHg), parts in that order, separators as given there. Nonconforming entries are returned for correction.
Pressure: 66 (mmHg)
